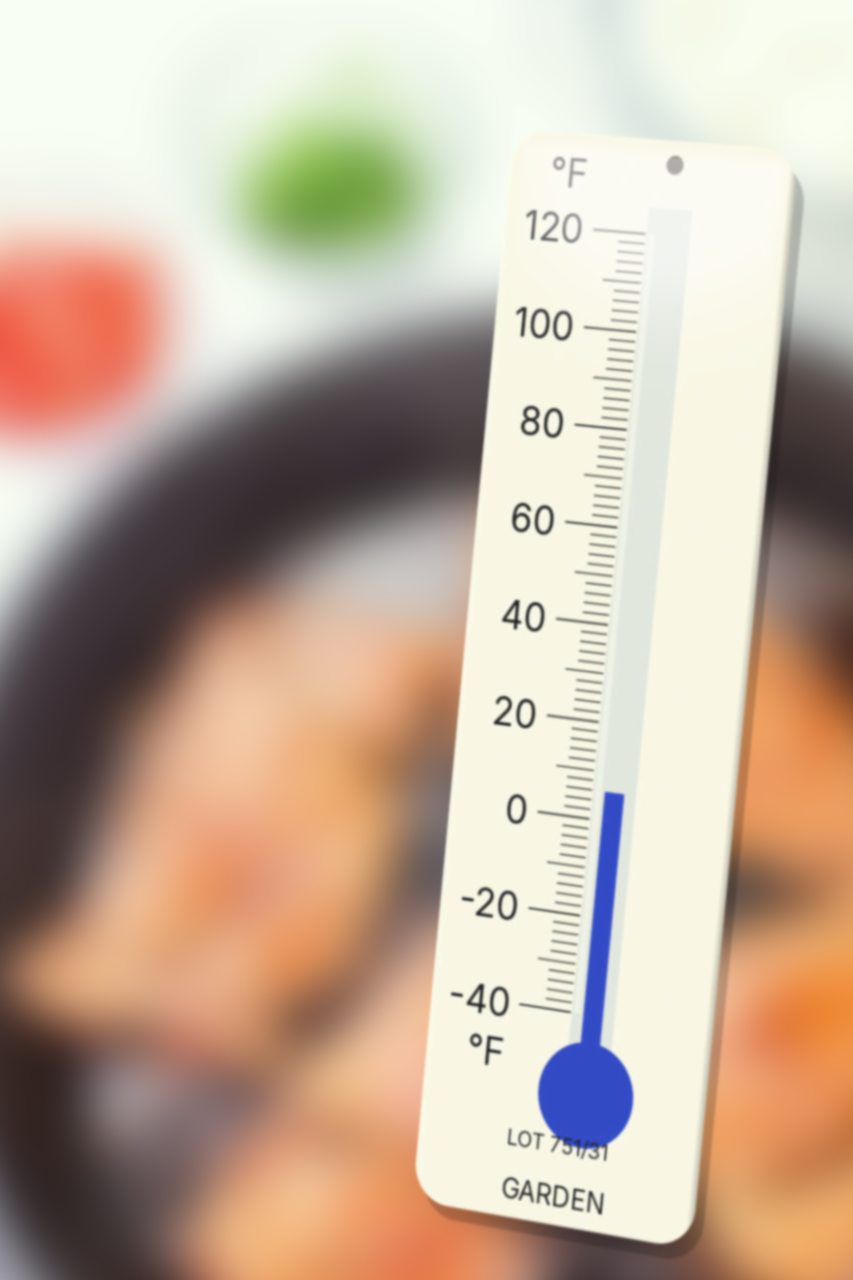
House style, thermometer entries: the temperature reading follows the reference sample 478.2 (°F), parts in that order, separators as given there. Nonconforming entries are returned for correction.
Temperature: 6 (°F)
